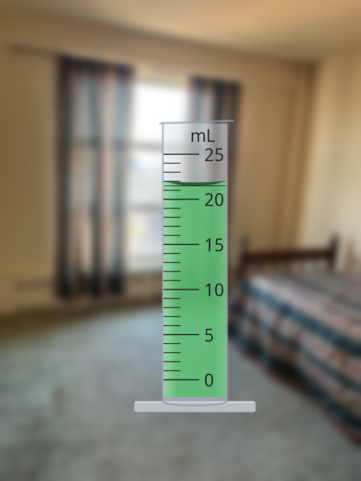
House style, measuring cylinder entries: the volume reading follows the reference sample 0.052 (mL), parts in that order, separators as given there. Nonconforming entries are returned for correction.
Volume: 21.5 (mL)
